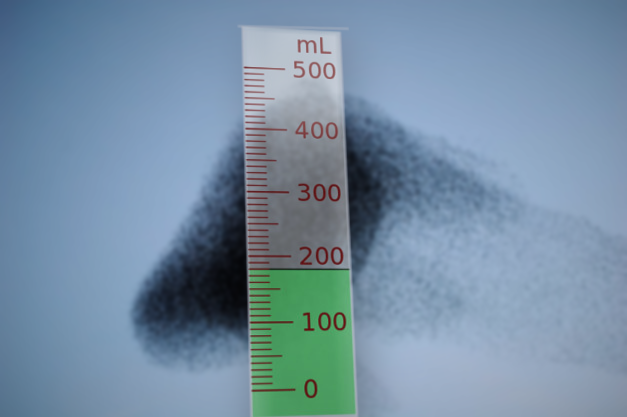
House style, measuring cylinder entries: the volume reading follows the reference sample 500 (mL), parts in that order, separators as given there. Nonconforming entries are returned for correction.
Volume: 180 (mL)
